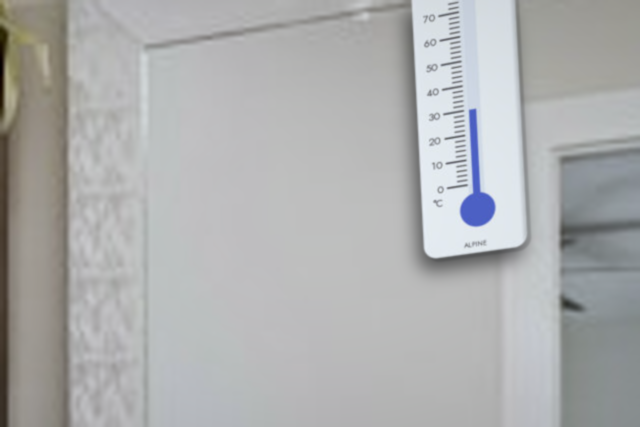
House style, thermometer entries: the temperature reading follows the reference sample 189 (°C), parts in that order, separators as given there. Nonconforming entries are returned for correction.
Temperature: 30 (°C)
